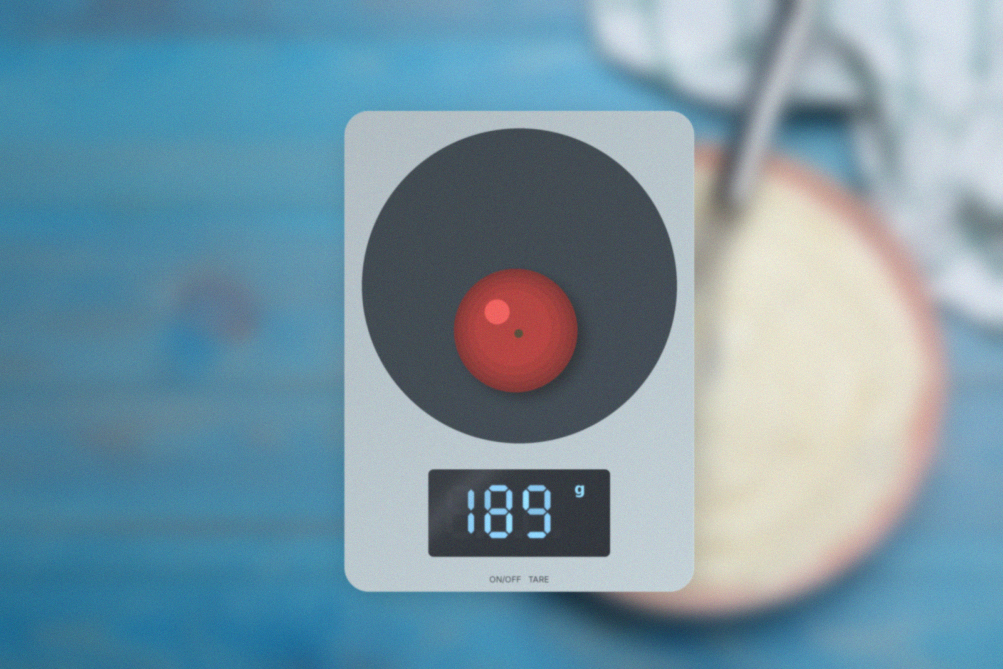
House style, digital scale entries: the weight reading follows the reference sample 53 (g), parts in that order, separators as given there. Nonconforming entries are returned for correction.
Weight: 189 (g)
